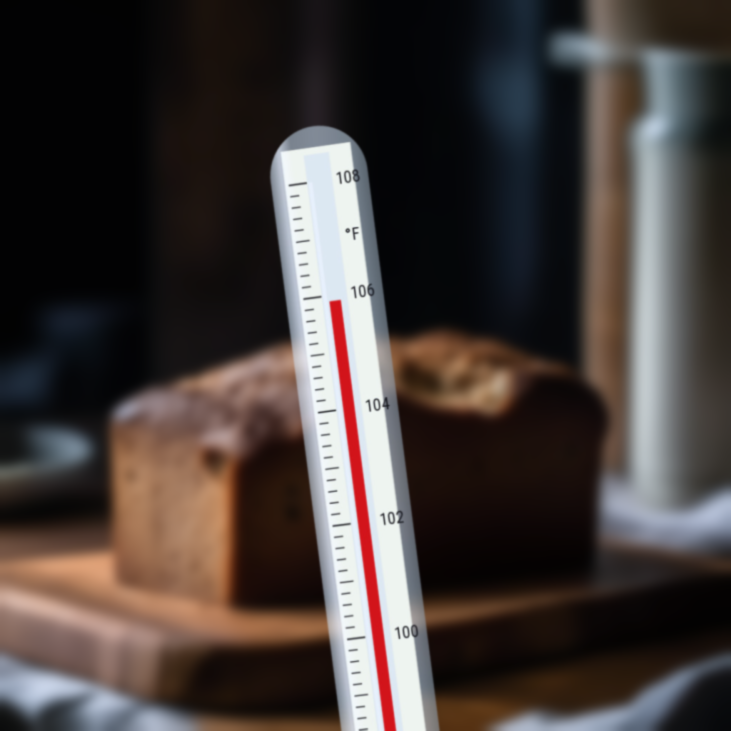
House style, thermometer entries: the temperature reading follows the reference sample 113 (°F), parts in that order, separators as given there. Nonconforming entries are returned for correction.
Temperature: 105.9 (°F)
